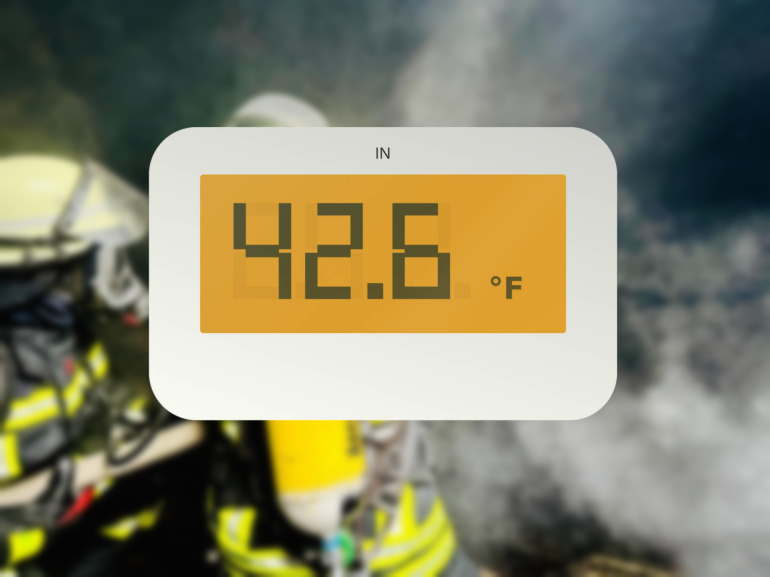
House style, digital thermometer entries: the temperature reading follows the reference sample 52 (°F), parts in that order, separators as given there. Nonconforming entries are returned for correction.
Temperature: 42.6 (°F)
